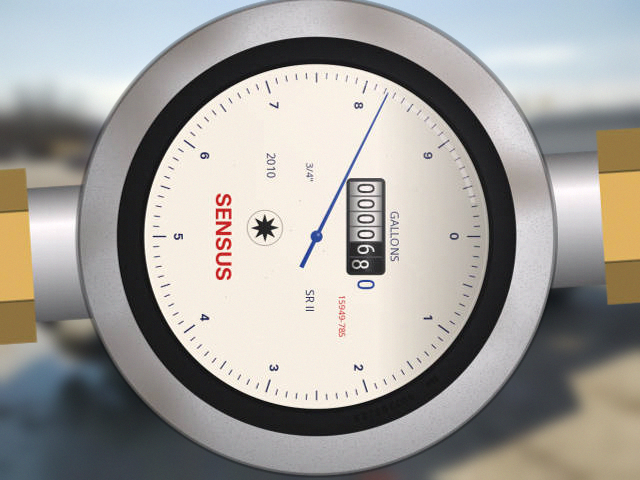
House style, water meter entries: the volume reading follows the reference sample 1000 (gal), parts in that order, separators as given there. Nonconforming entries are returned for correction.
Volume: 678.2 (gal)
